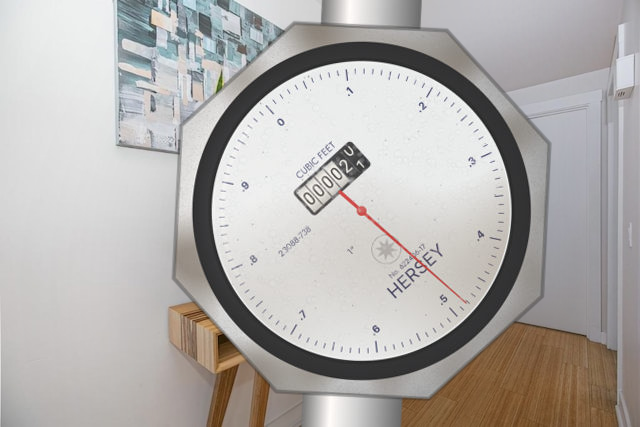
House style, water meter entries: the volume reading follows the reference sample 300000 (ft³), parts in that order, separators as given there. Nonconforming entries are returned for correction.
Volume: 20.48 (ft³)
